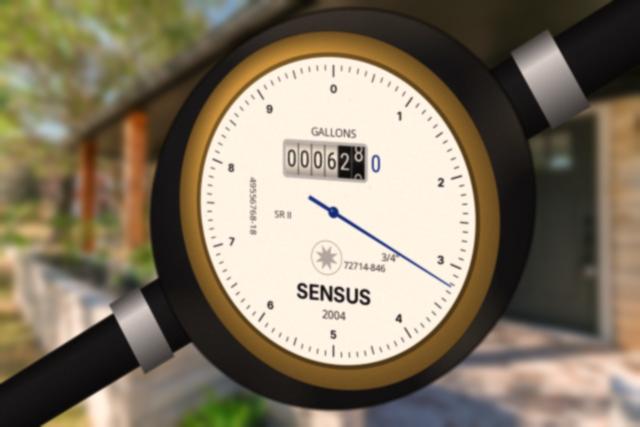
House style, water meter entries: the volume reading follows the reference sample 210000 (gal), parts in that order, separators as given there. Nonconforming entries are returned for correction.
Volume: 6283.2 (gal)
